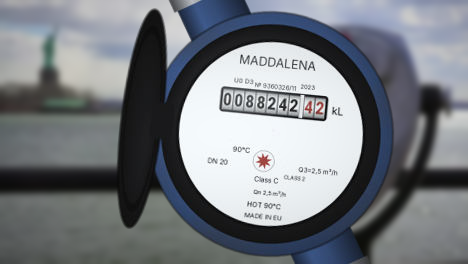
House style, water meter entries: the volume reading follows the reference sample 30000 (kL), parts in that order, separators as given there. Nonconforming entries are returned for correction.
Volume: 88242.42 (kL)
